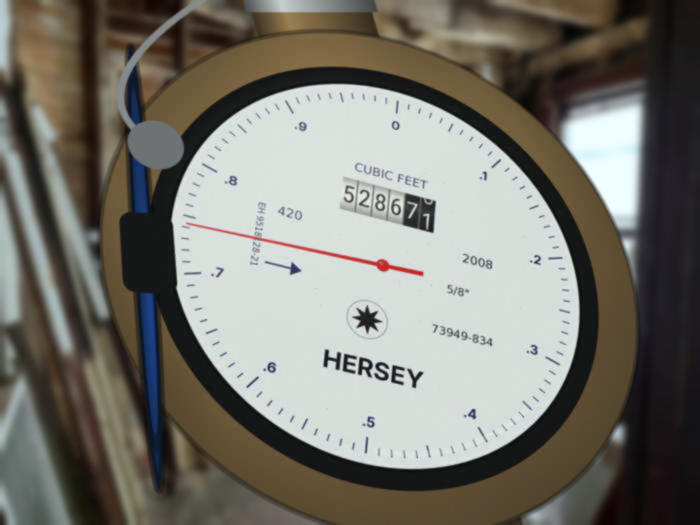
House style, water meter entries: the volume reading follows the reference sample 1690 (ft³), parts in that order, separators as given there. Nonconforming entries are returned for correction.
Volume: 528670.74 (ft³)
